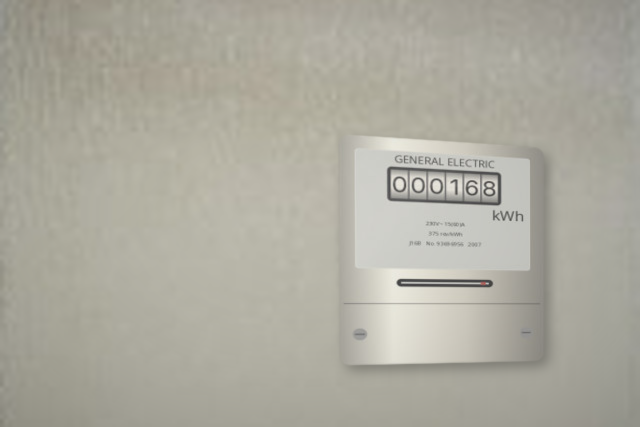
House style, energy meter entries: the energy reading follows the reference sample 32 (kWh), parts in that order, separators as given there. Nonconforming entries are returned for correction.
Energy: 168 (kWh)
